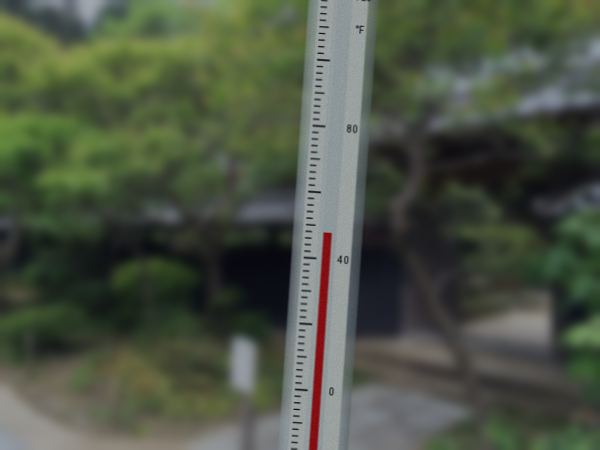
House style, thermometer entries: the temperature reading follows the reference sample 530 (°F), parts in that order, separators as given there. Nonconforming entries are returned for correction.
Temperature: 48 (°F)
